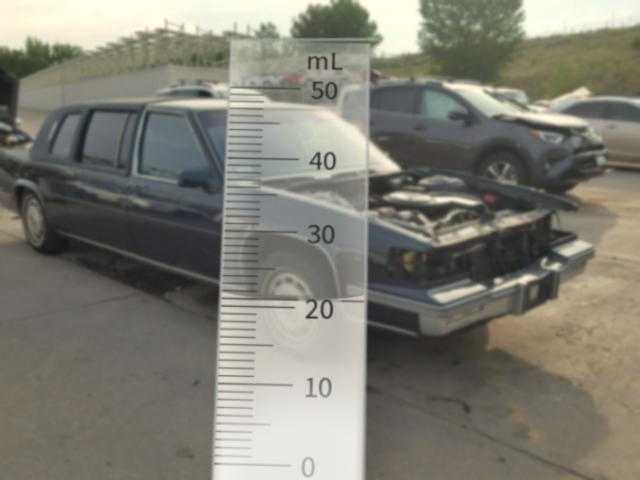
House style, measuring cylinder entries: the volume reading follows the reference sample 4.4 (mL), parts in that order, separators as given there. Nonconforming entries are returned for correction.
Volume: 21 (mL)
